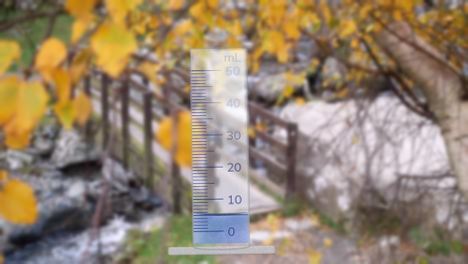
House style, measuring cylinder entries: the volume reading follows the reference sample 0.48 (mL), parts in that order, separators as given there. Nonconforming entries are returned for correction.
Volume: 5 (mL)
